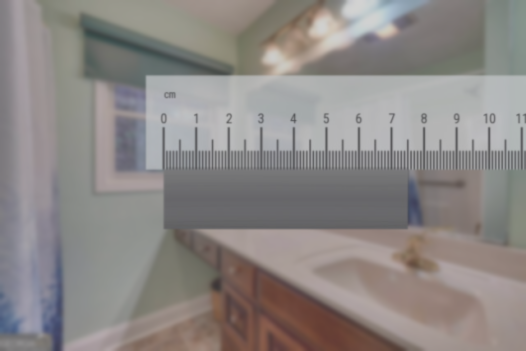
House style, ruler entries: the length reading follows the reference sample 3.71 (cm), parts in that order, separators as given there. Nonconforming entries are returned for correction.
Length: 7.5 (cm)
